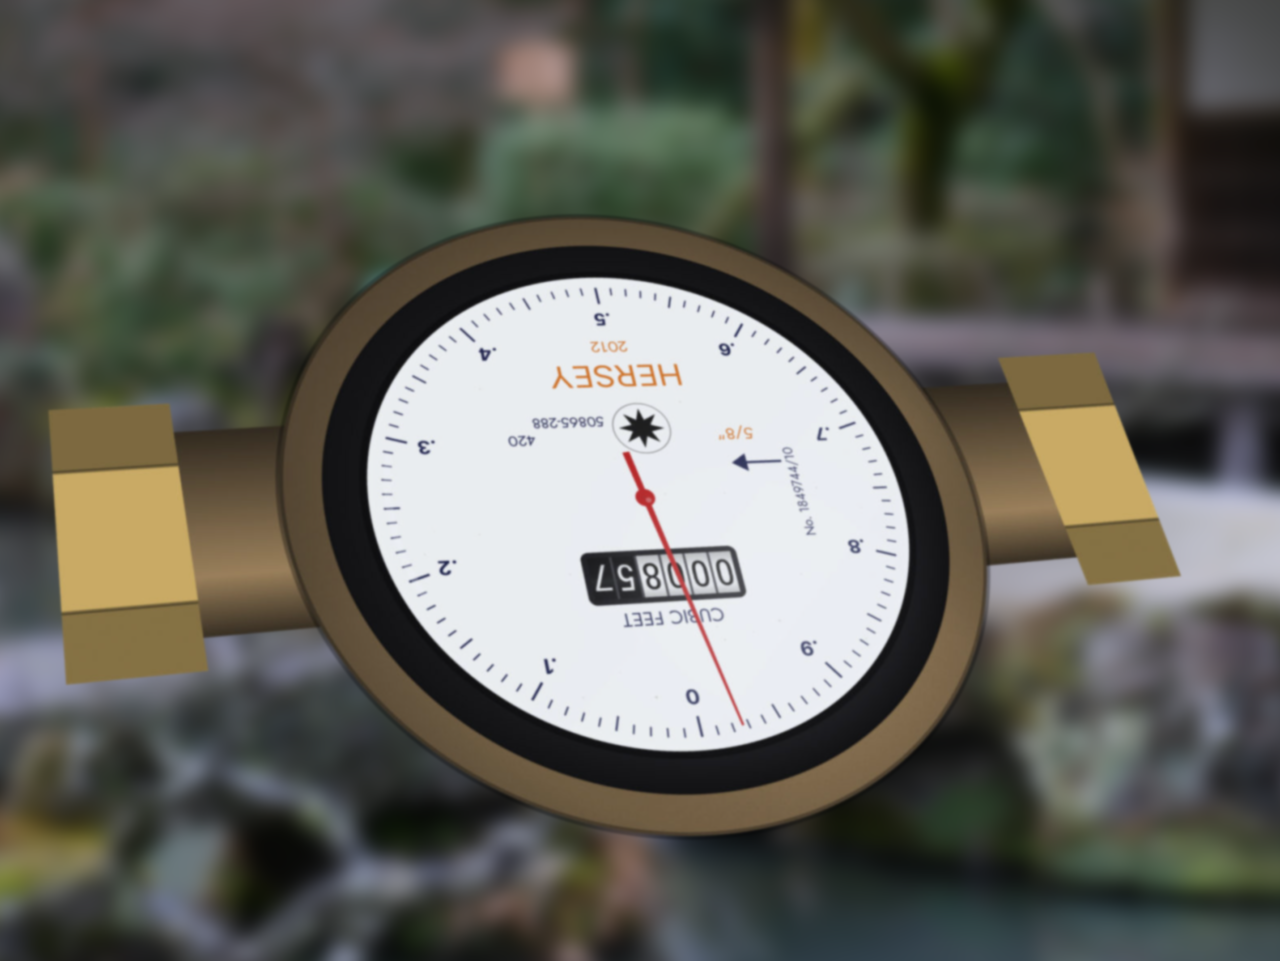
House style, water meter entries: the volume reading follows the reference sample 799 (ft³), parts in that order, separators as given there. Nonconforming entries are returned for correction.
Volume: 856.97 (ft³)
